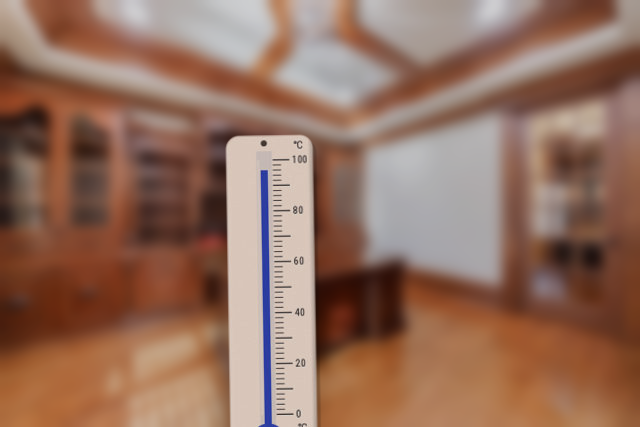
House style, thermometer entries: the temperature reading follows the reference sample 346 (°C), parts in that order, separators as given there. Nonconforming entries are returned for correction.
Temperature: 96 (°C)
